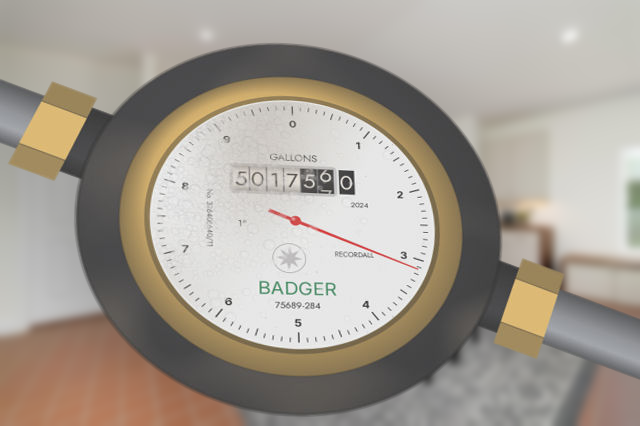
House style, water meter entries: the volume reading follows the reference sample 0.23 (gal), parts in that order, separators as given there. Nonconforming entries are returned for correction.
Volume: 5017563.1 (gal)
